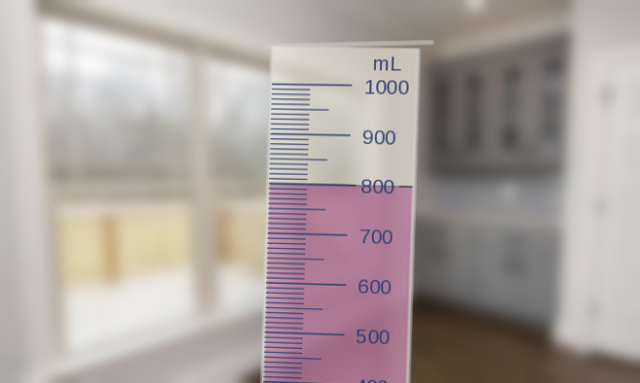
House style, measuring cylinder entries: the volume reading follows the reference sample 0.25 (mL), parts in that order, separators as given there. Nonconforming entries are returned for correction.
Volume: 800 (mL)
